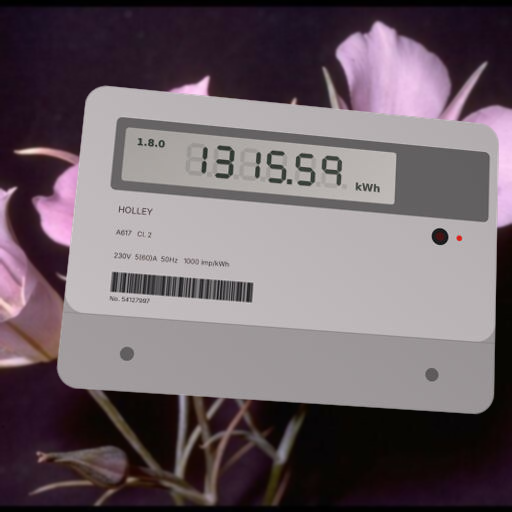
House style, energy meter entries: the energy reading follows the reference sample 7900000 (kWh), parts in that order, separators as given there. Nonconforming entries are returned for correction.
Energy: 1315.59 (kWh)
